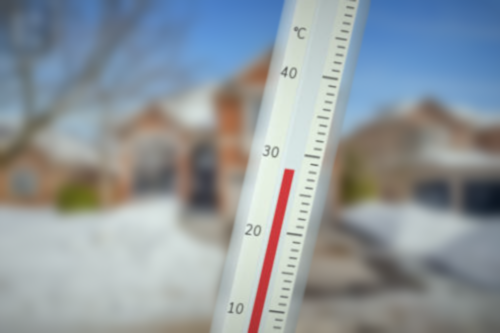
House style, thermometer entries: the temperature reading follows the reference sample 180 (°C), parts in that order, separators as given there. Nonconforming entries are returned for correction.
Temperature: 28 (°C)
